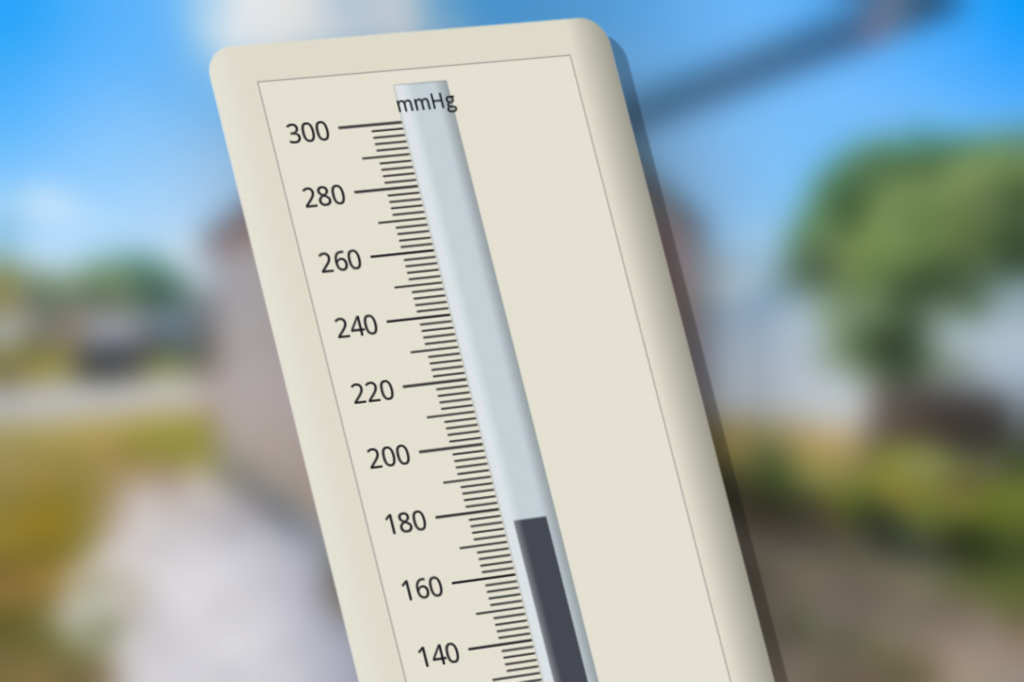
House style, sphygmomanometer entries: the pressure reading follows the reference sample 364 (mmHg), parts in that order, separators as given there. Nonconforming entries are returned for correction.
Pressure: 176 (mmHg)
